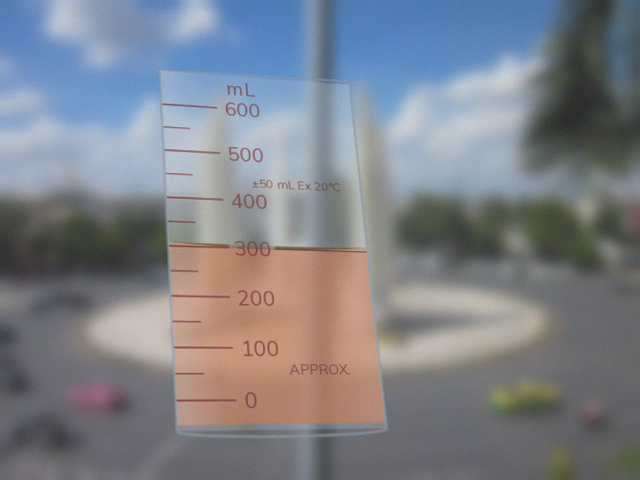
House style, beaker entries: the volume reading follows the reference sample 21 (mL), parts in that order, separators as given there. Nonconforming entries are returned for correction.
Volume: 300 (mL)
